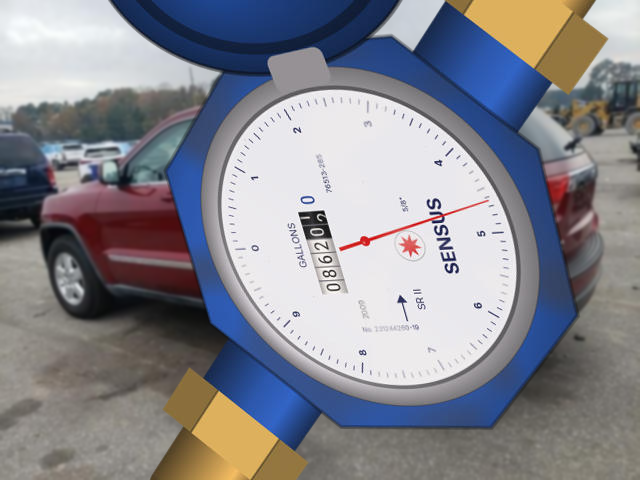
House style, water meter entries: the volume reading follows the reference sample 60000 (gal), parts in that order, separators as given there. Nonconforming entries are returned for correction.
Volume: 862014.6 (gal)
